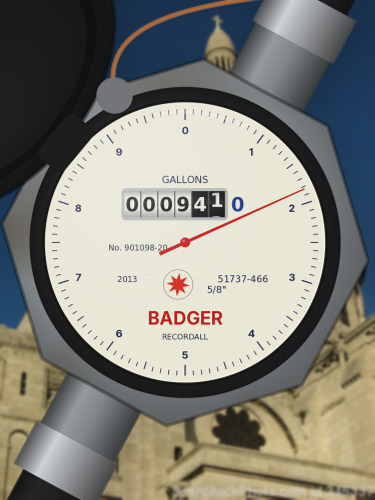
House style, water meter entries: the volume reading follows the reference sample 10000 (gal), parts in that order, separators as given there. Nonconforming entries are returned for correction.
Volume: 9411.8 (gal)
